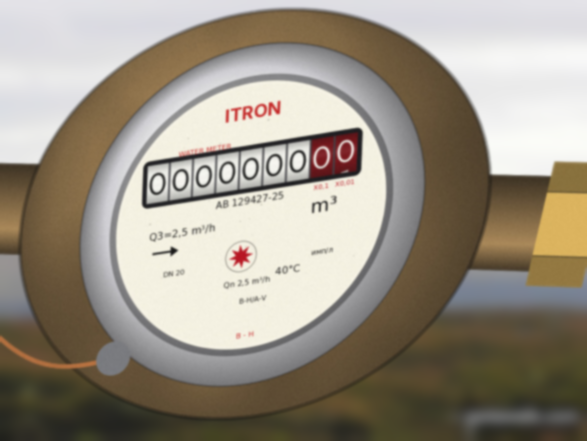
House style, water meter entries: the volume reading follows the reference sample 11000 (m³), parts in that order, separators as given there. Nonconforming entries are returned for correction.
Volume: 0.00 (m³)
